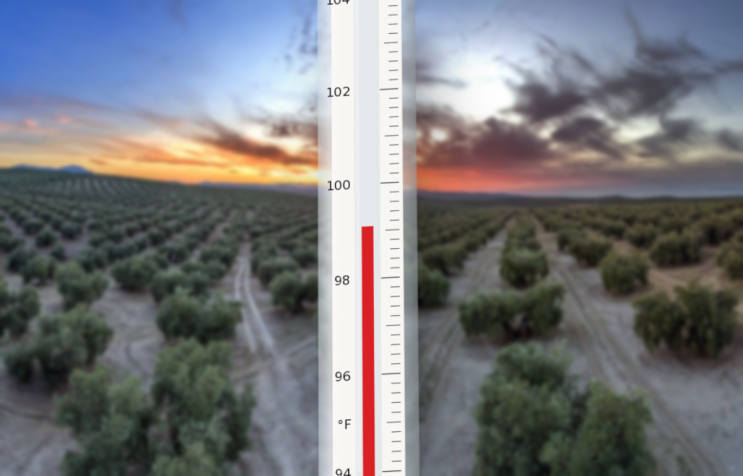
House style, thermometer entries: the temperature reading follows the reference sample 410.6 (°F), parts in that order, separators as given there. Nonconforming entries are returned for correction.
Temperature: 99.1 (°F)
